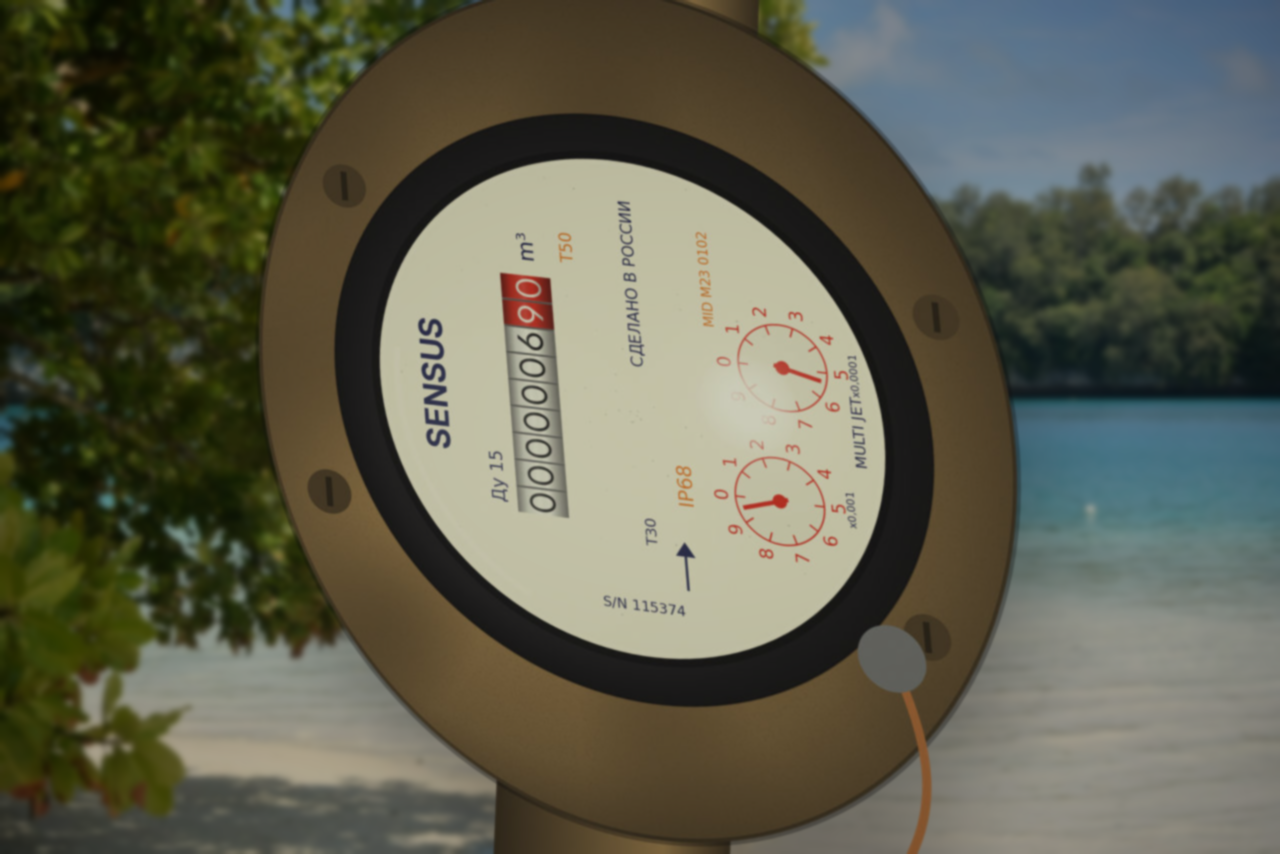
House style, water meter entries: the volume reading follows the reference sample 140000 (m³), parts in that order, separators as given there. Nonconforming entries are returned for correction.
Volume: 6.8995 (m³)
